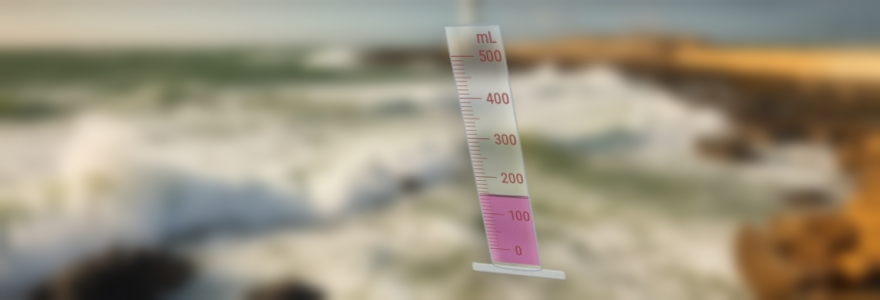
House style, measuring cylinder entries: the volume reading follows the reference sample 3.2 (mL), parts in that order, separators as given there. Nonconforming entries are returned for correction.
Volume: 150 (mL)
